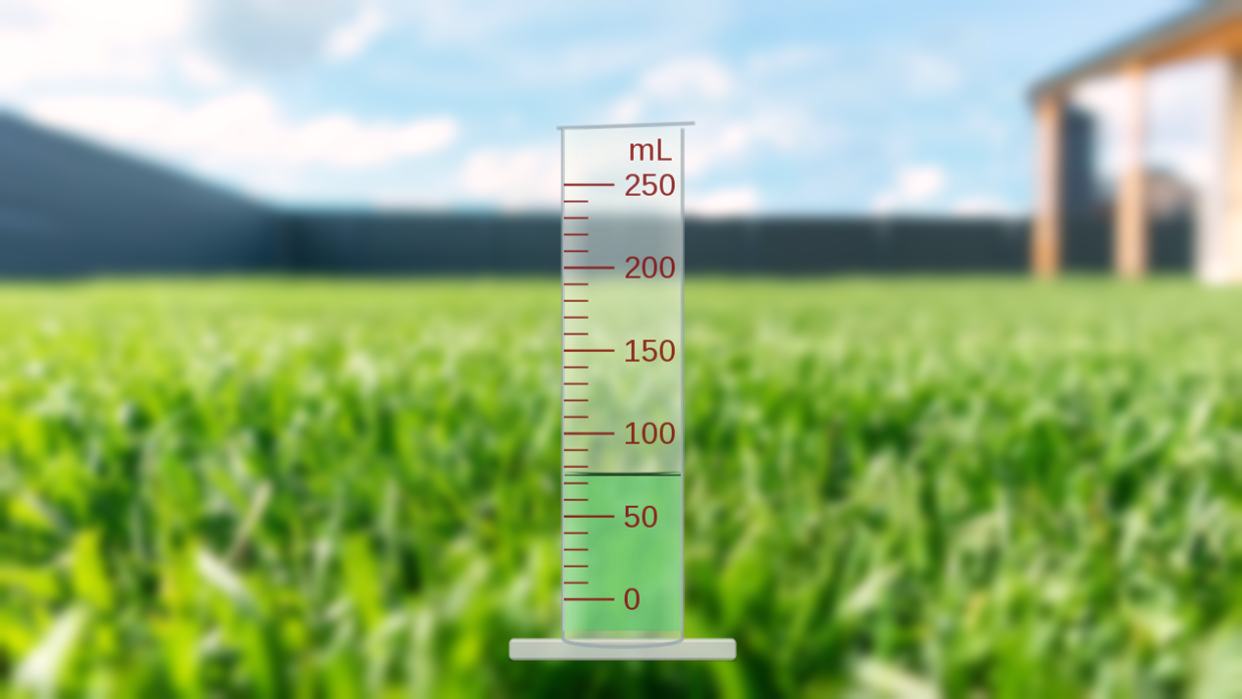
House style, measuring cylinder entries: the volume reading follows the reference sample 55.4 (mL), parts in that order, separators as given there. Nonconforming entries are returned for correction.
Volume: 75 (mL)
